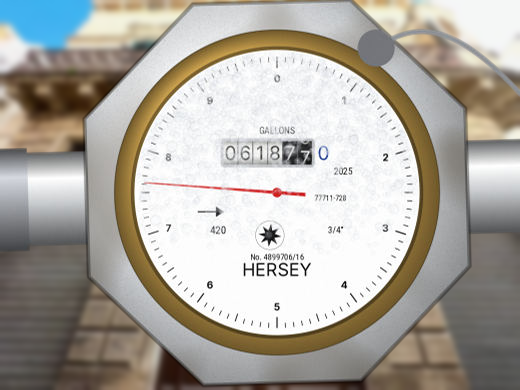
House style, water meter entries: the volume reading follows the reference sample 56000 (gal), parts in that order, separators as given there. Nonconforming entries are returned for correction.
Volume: 618767.6 (gal)
